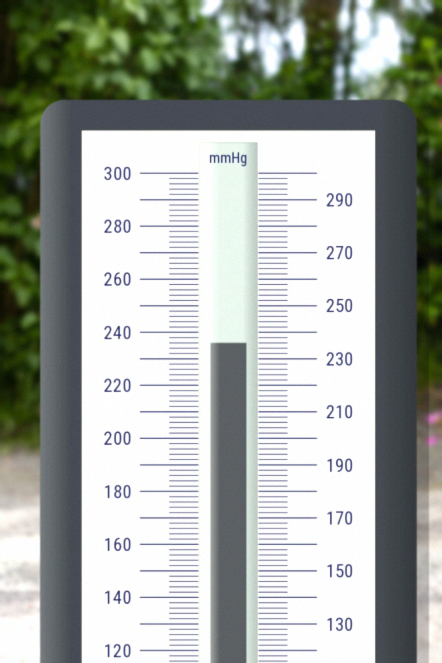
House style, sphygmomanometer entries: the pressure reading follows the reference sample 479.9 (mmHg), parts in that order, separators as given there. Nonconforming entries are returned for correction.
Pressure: 236 (mmHg)
